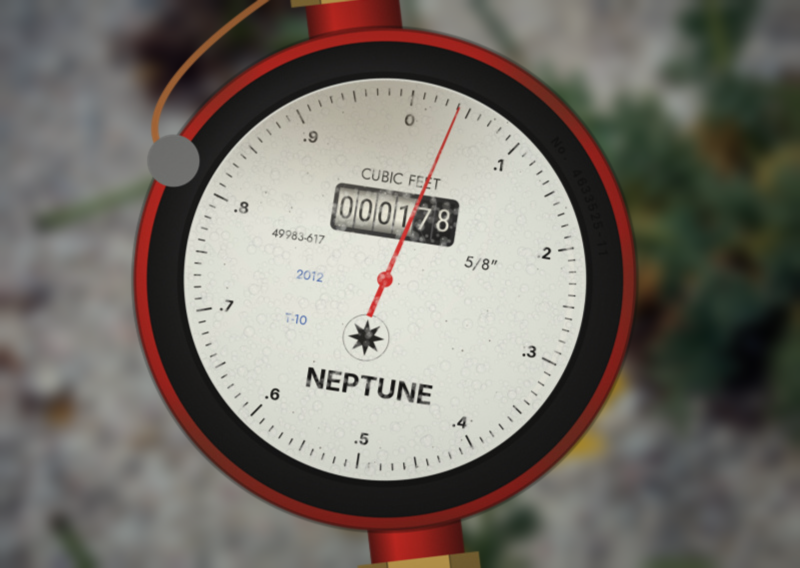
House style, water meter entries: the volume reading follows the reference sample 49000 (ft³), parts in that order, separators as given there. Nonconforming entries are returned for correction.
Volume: 178.04 (ft³)
